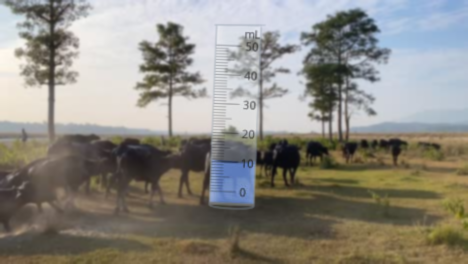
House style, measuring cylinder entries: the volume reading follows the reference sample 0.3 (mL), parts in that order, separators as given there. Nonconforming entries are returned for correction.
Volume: 10 (mL)
